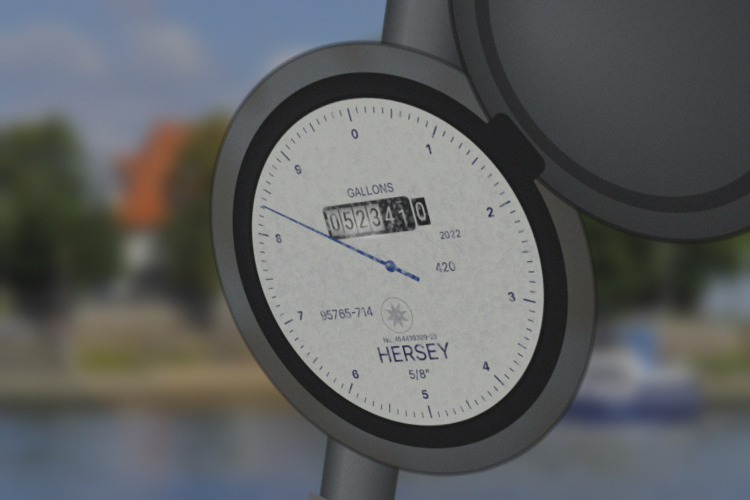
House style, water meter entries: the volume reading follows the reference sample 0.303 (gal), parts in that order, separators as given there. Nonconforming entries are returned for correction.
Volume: 523408.3 (gal)
